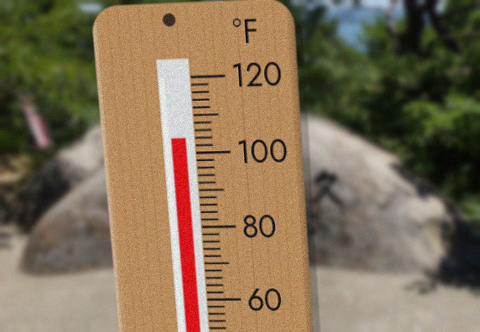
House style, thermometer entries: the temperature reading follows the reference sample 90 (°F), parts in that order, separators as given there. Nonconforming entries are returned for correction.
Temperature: 104 (°F)
